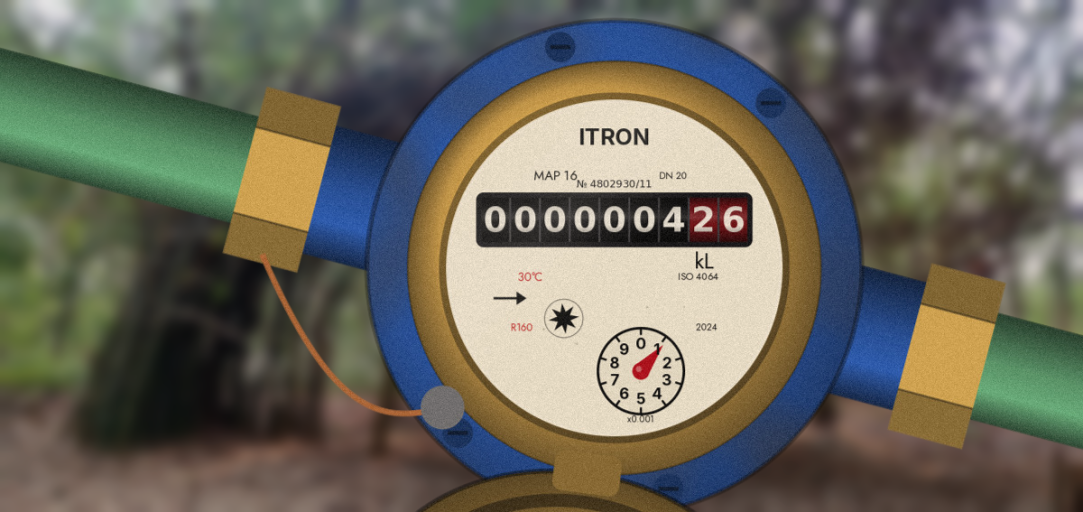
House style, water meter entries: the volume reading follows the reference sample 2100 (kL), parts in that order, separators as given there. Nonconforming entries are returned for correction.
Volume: 4.261 (kL)
